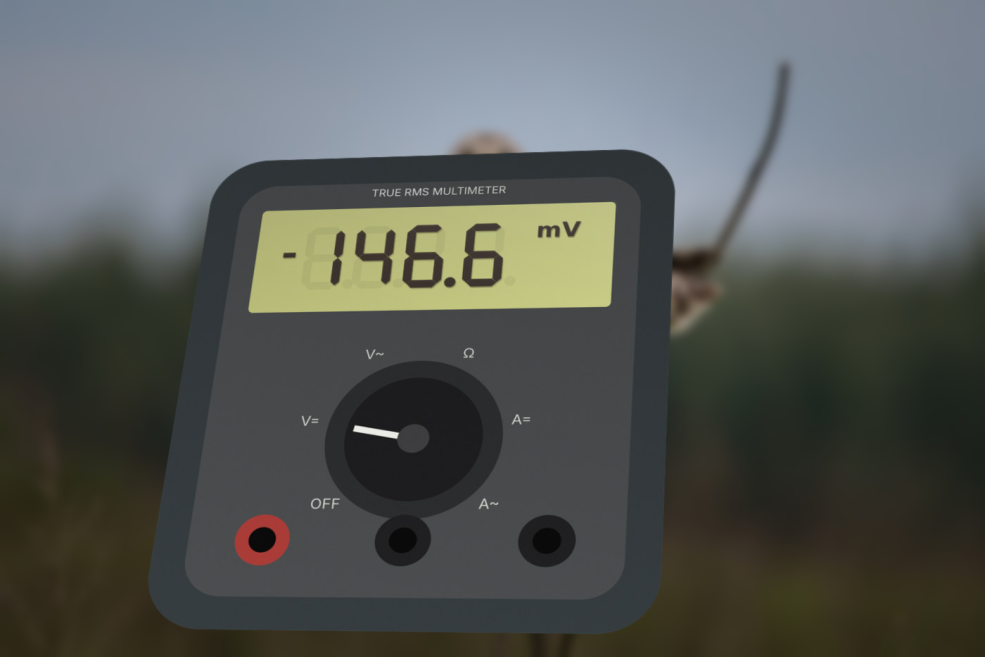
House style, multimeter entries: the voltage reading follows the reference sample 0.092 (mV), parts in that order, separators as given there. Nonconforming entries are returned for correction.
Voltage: -146.6 (mV)
